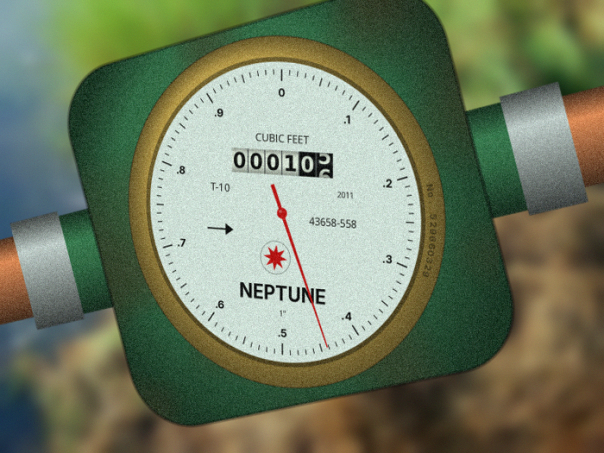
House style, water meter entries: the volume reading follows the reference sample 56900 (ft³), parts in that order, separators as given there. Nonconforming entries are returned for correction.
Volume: 105.44 (ft³)
